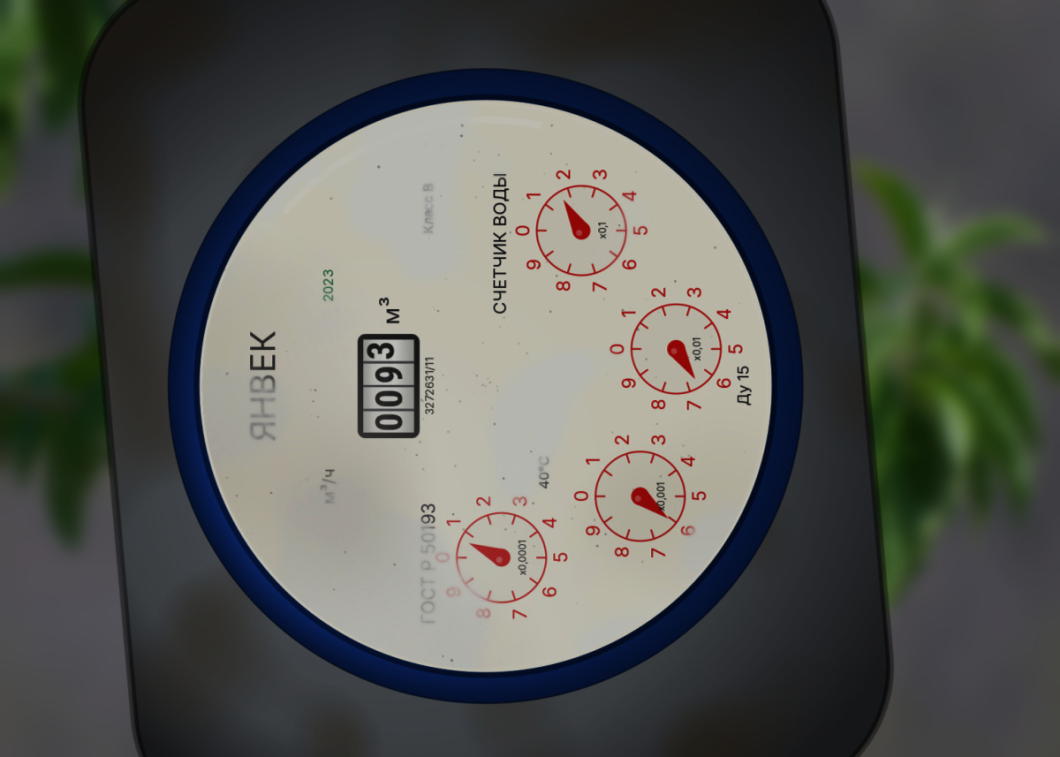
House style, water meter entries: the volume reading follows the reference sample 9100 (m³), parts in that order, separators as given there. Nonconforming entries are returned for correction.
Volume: 93.1660 (m³)
